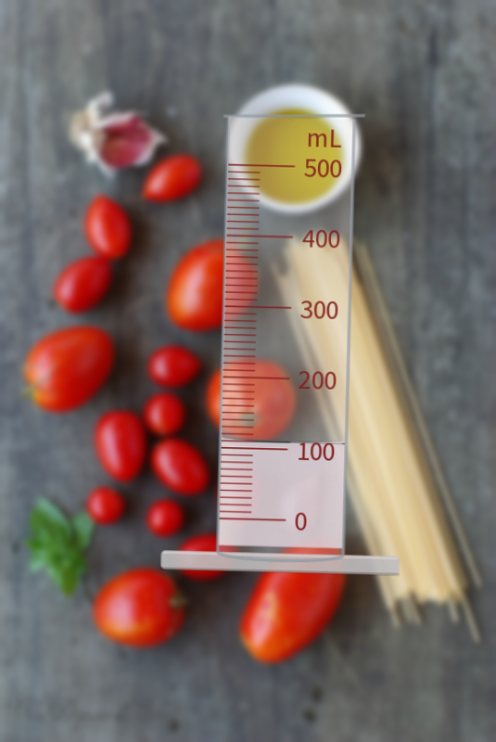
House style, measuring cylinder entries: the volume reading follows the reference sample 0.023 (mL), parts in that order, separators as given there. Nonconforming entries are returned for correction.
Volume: 110 (mL)
